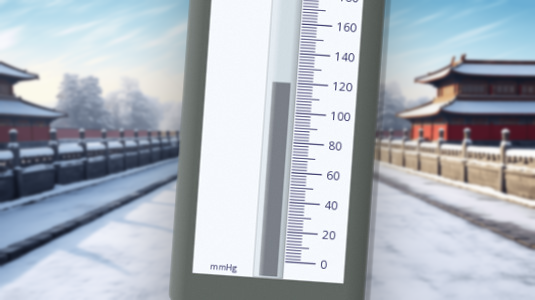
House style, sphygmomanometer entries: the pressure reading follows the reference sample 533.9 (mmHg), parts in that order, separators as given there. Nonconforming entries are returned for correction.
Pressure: 120 (mmHg)
